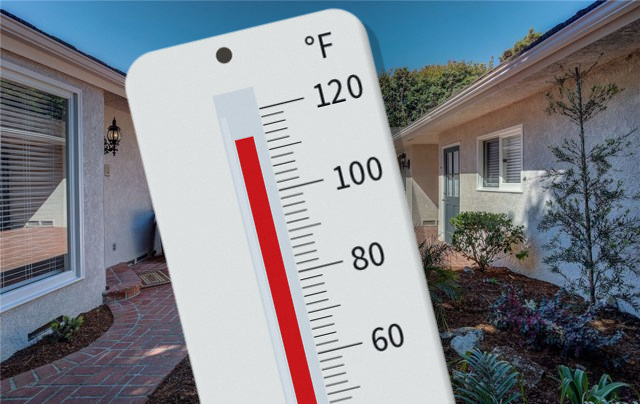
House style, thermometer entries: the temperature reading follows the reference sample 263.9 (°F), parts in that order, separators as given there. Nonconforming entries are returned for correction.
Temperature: 114 (°F)
